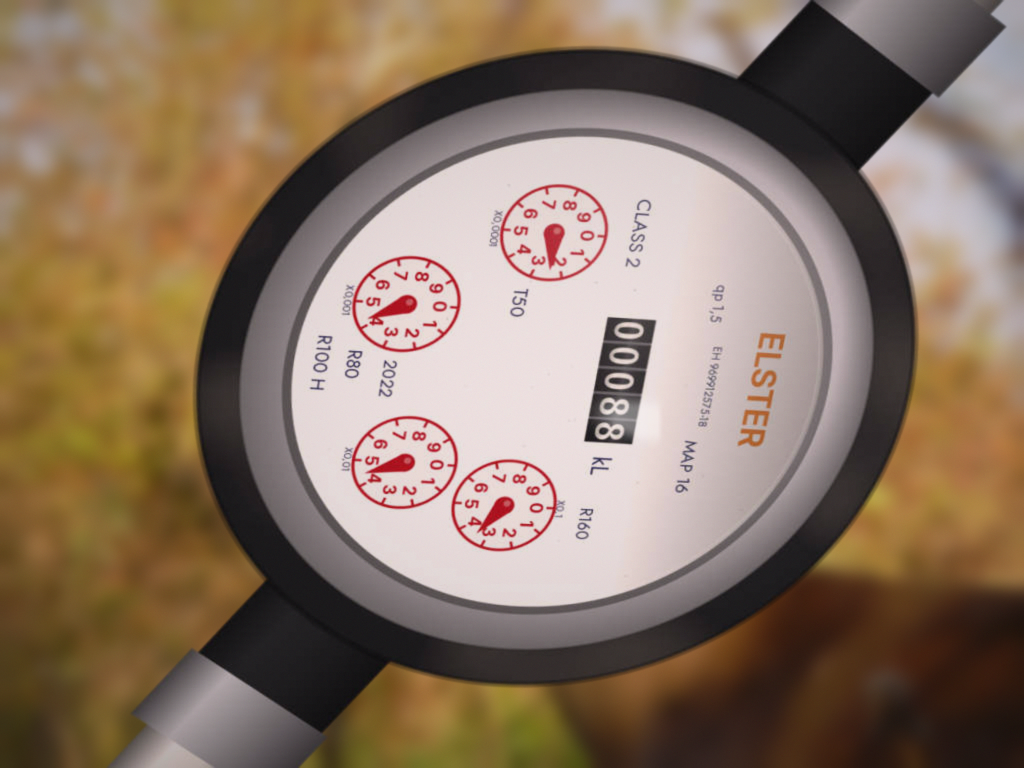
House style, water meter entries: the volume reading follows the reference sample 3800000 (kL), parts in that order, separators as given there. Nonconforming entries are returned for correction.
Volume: 88.3442 (kL)
